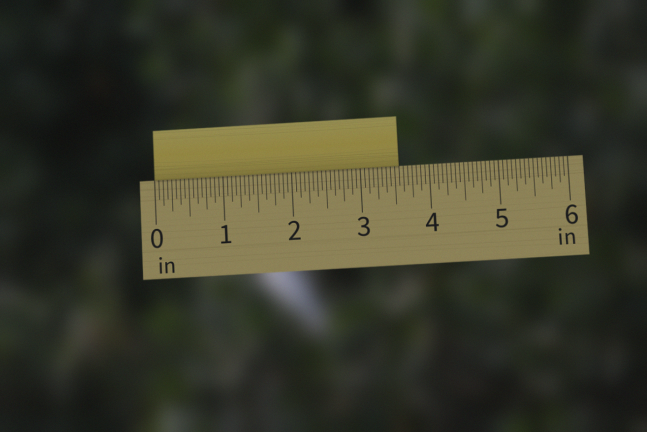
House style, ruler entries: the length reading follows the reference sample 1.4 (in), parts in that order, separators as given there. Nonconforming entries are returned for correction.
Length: 3.5625 (in)
